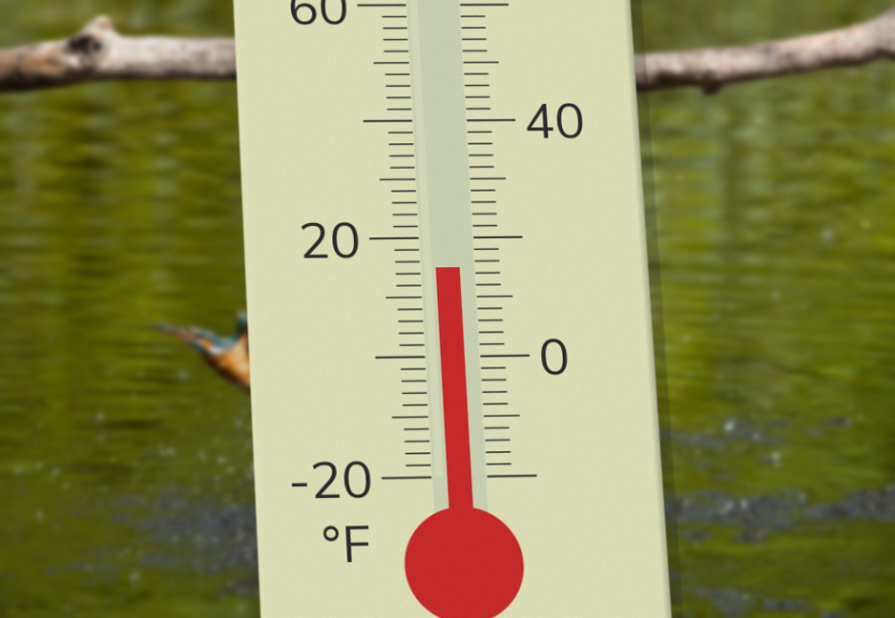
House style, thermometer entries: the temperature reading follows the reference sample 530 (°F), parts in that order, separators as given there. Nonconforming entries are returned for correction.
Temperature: 15 (°F)
